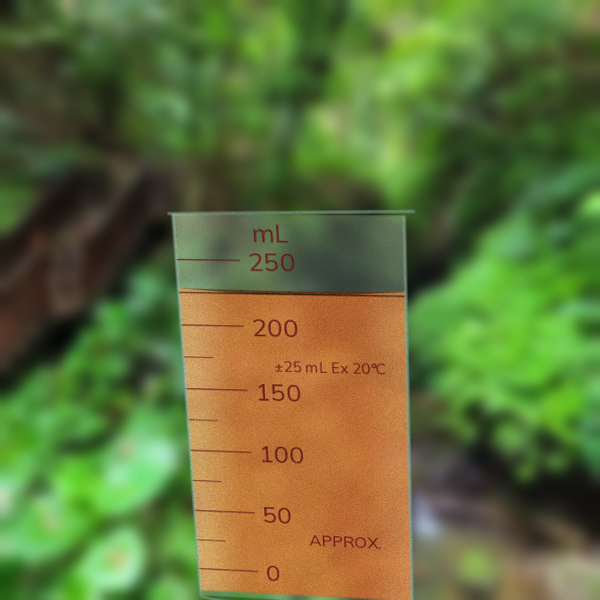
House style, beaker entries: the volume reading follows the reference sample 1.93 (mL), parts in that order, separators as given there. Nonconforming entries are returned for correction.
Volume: 225 (mL)
